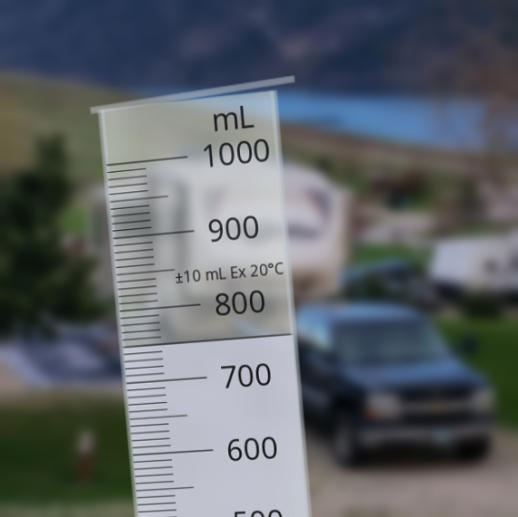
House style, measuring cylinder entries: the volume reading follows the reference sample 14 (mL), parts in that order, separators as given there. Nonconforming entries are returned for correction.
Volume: 750 (mL)
